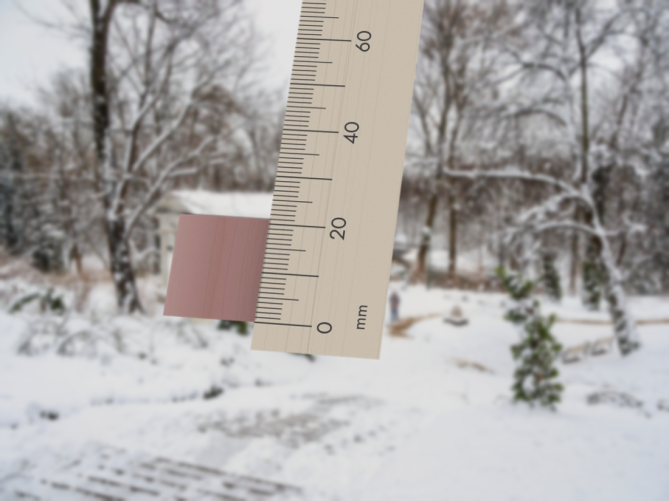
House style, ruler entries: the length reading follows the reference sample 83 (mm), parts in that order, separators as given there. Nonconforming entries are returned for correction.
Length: 21 (mm)
